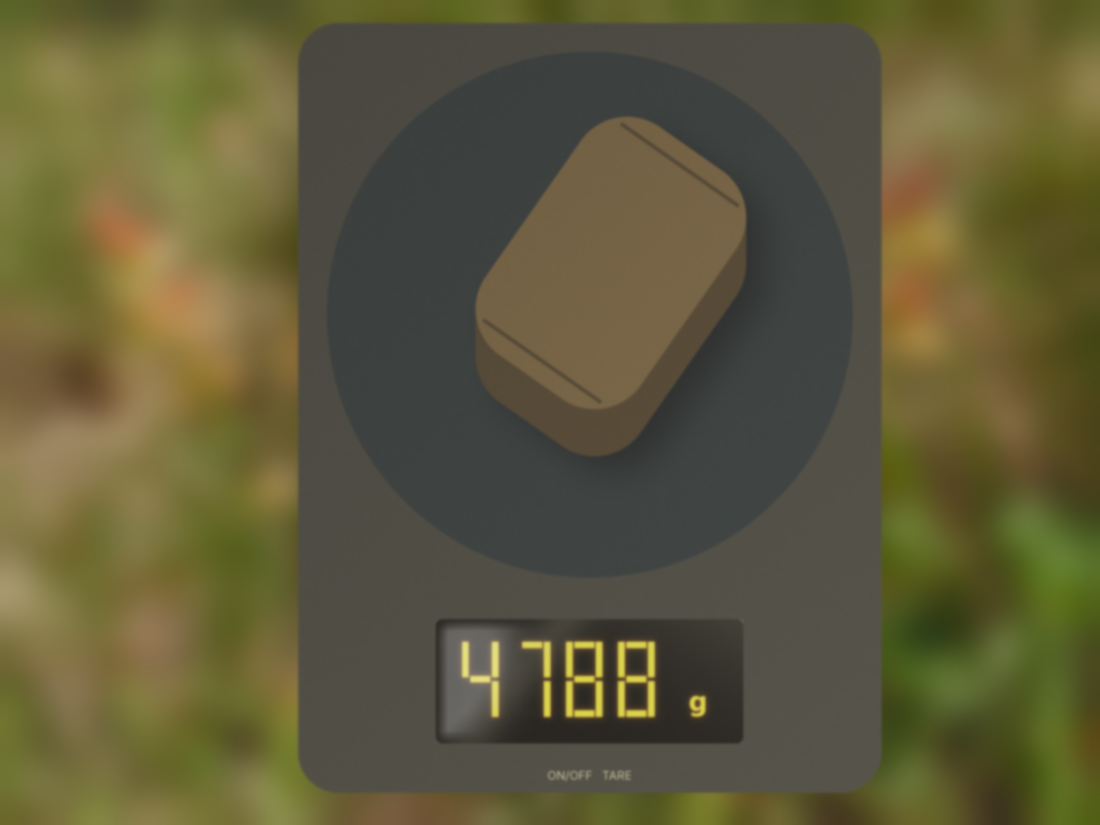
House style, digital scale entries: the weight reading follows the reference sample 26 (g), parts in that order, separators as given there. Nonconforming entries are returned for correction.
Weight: 4788 (g)
